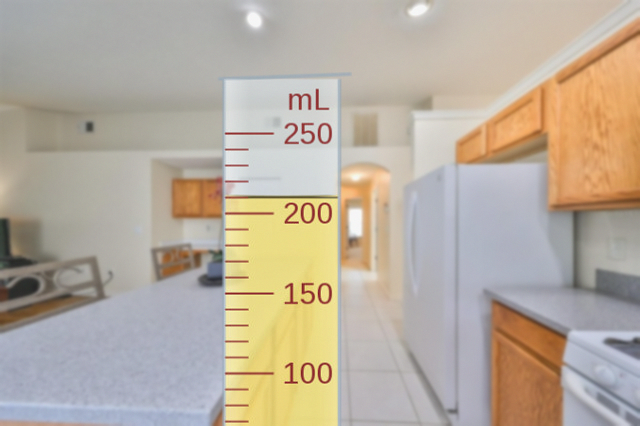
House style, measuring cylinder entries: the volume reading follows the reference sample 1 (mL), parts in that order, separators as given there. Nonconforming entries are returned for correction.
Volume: 210 (mL)
